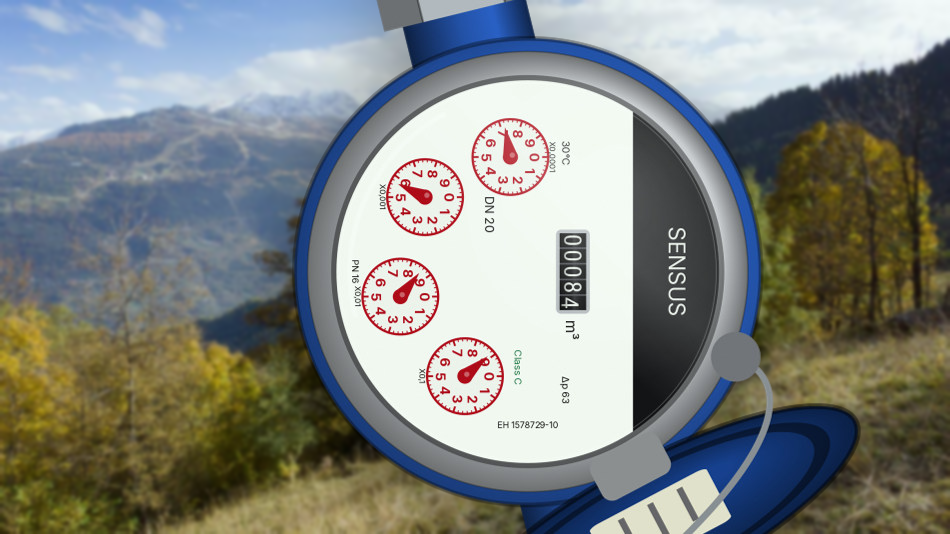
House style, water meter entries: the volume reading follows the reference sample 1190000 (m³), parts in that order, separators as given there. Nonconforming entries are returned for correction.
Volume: 83.8857 (m³)
